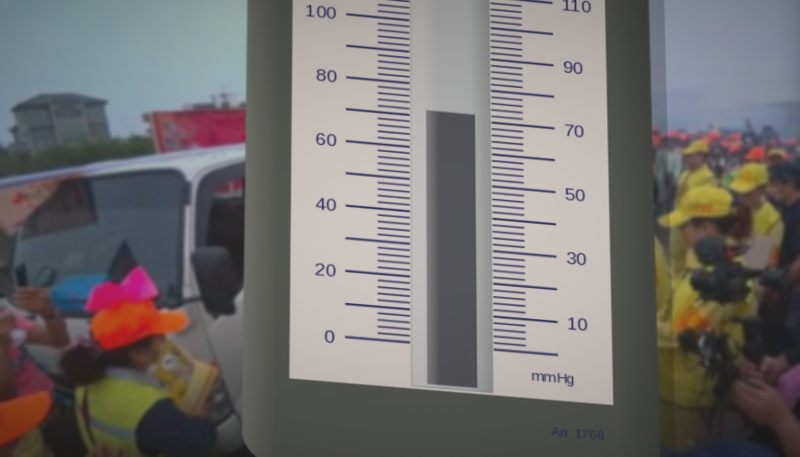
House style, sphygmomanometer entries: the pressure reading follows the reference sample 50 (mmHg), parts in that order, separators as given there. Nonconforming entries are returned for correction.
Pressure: 72 (mmHg)
